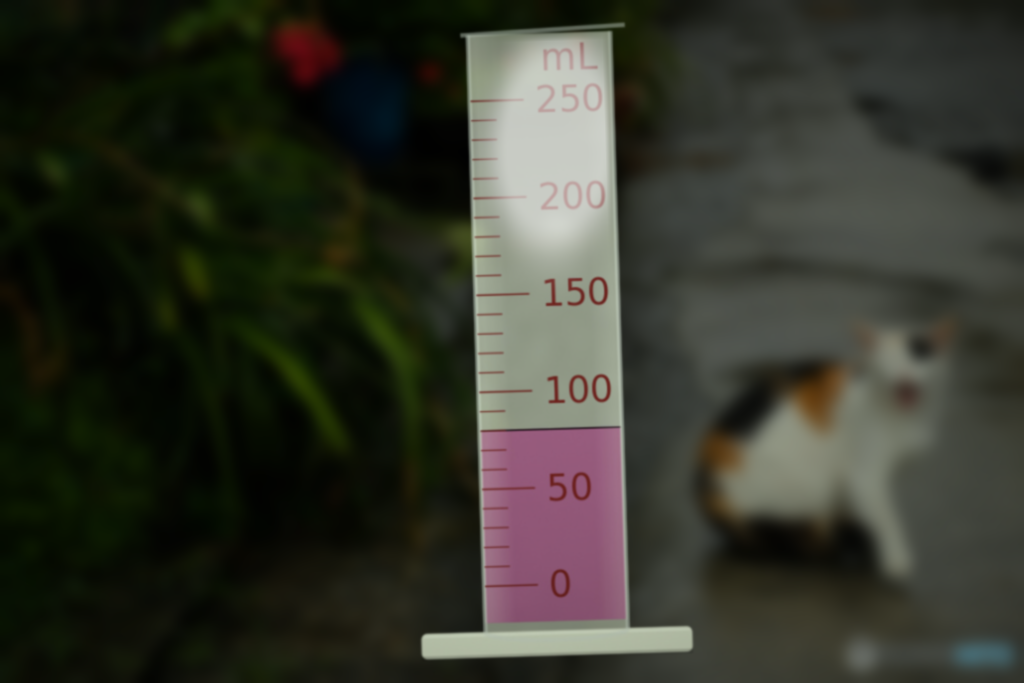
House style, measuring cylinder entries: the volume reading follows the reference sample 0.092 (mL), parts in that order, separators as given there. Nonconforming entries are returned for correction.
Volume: 80 (mL)
